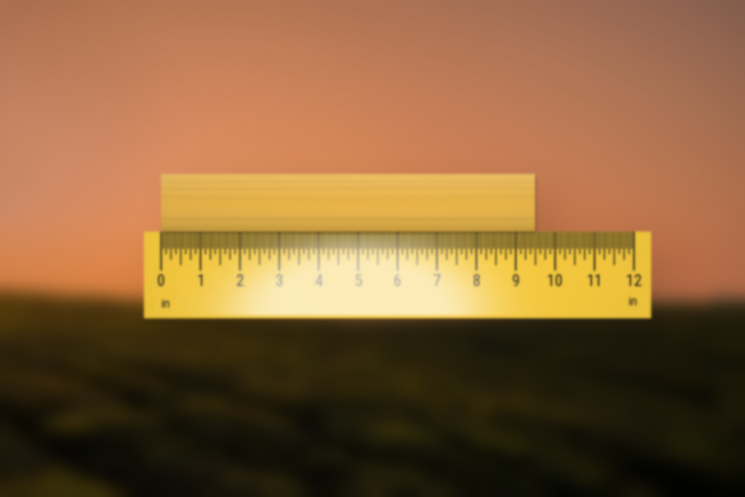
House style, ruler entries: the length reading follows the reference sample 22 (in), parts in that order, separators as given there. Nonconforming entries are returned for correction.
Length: 9.5 (in)
